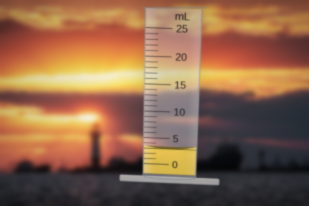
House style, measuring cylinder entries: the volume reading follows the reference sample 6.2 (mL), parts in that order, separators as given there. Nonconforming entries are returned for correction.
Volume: 3 (mL)
